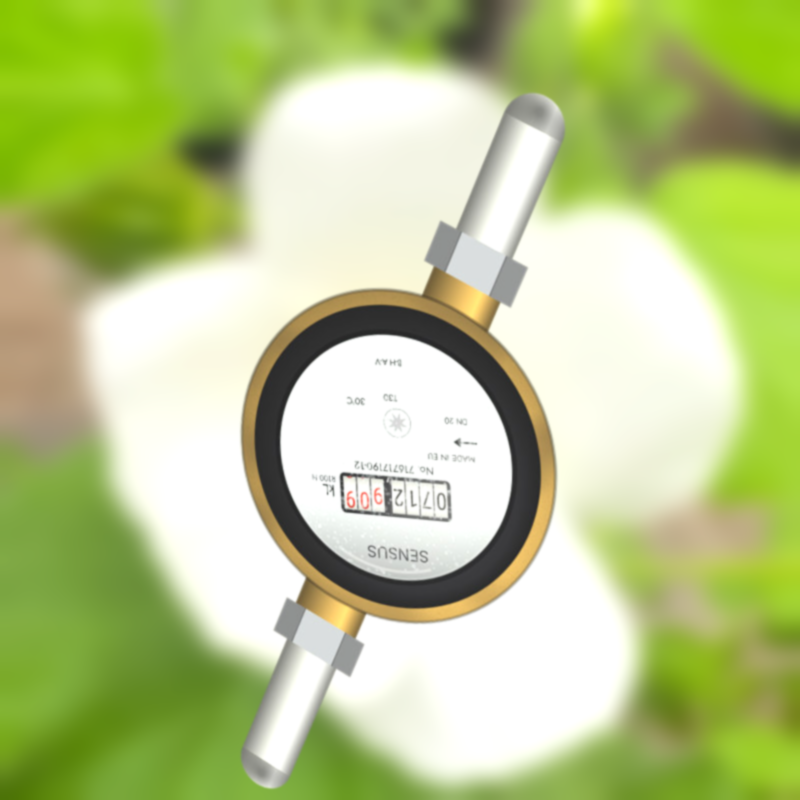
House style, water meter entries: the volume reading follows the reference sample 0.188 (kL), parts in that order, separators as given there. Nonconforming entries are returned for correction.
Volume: 712.909 (kL)
